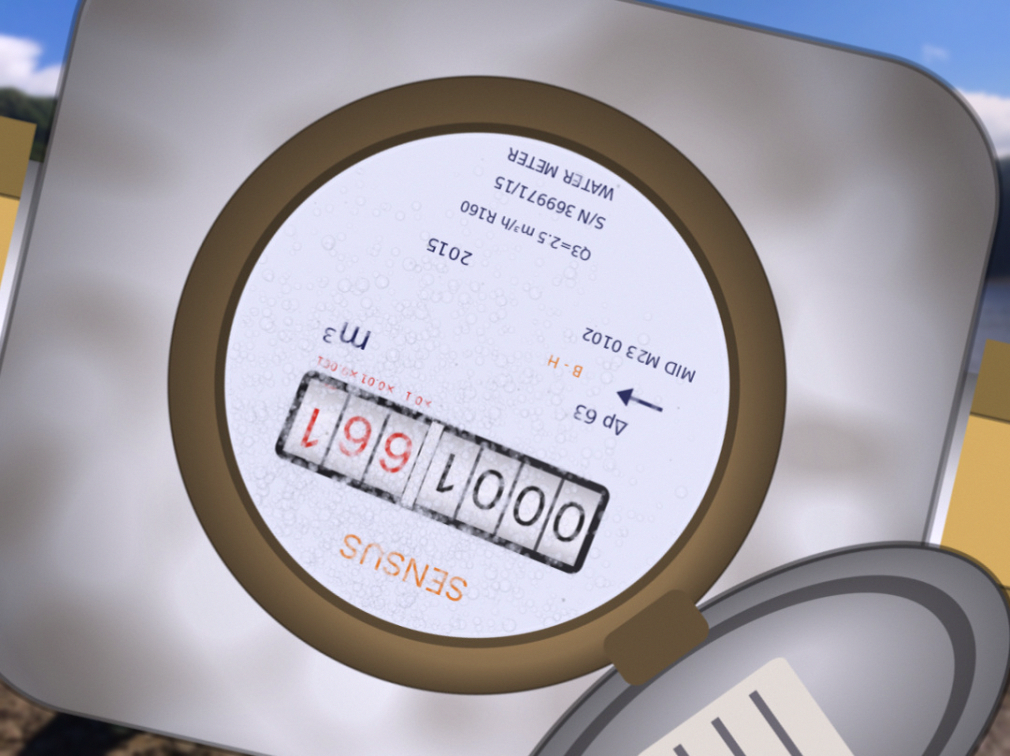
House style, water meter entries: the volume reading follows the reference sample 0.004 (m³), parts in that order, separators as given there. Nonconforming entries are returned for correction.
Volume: 1.661 (m³)
